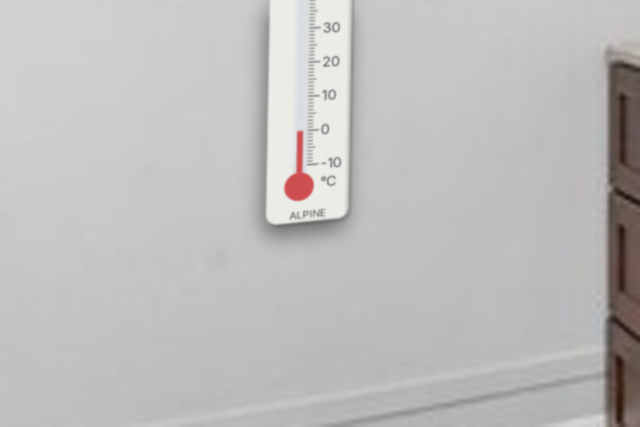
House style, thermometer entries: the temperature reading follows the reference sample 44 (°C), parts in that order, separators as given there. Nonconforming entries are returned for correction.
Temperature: 0 (°C)
